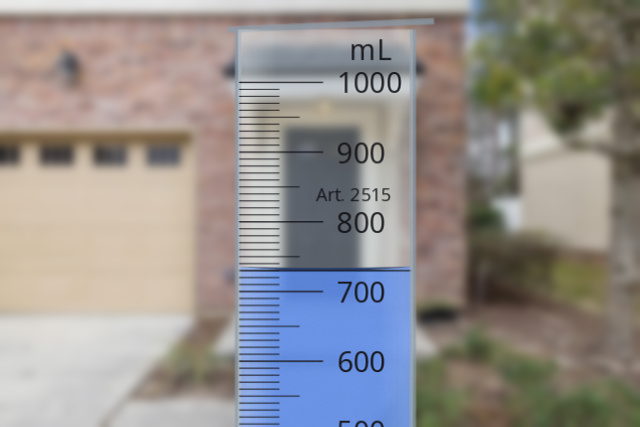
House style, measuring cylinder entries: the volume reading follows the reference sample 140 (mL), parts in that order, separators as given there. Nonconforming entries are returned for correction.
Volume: 730 (mL)
